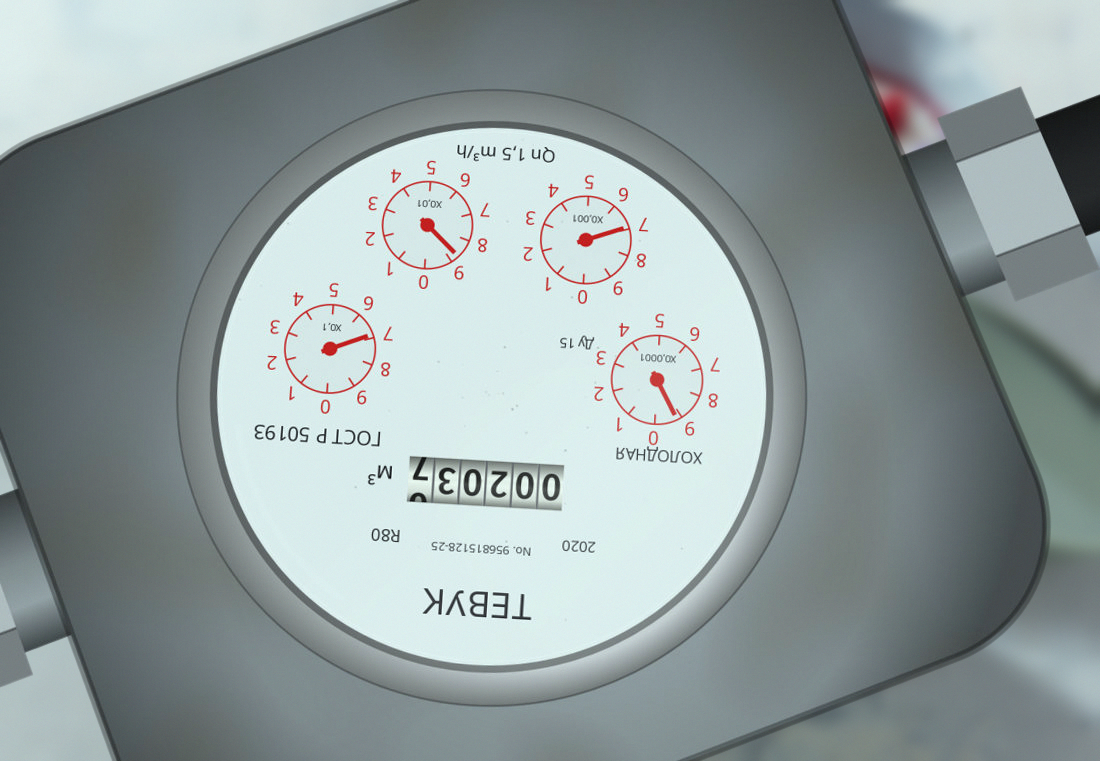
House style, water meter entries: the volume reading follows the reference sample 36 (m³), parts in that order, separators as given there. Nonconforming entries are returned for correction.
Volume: 2036.6869 (m³)
